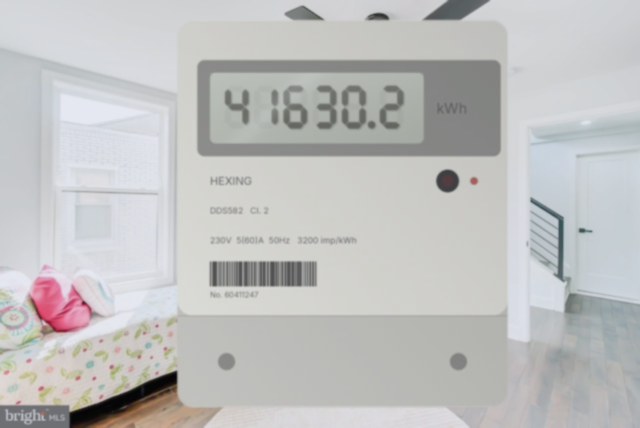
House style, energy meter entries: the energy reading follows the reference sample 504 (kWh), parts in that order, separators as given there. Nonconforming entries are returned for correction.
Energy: 41630.2 (kWh)
